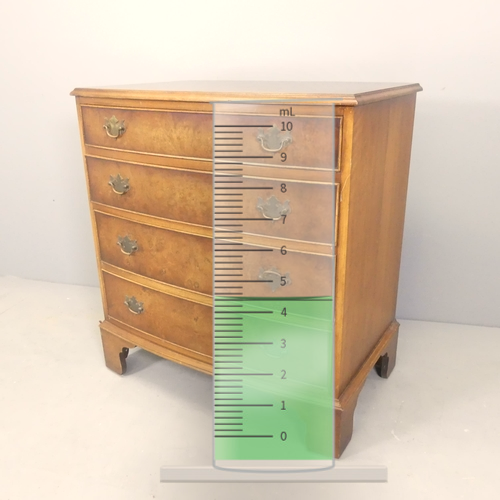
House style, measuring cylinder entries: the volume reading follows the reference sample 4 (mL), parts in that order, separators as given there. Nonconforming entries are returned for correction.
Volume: 4.4 (mL)
